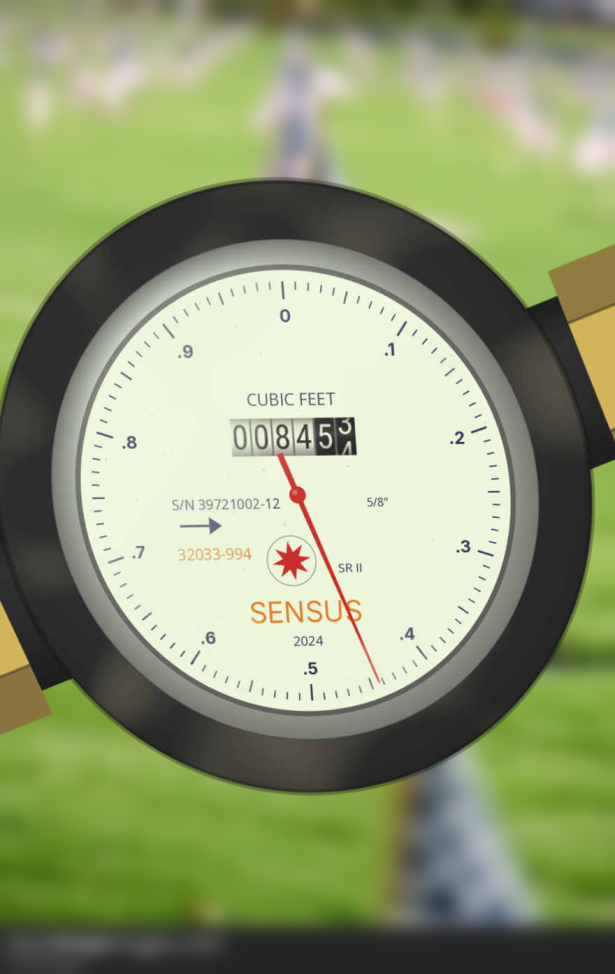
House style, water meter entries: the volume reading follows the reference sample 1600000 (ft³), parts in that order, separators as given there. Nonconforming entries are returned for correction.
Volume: 8453.44 (ft³)
